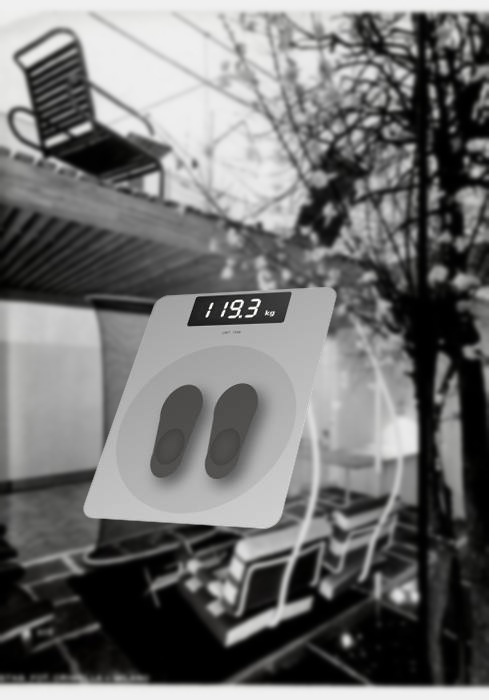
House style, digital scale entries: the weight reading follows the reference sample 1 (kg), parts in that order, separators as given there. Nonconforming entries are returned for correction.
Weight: 119.3 (kg)
